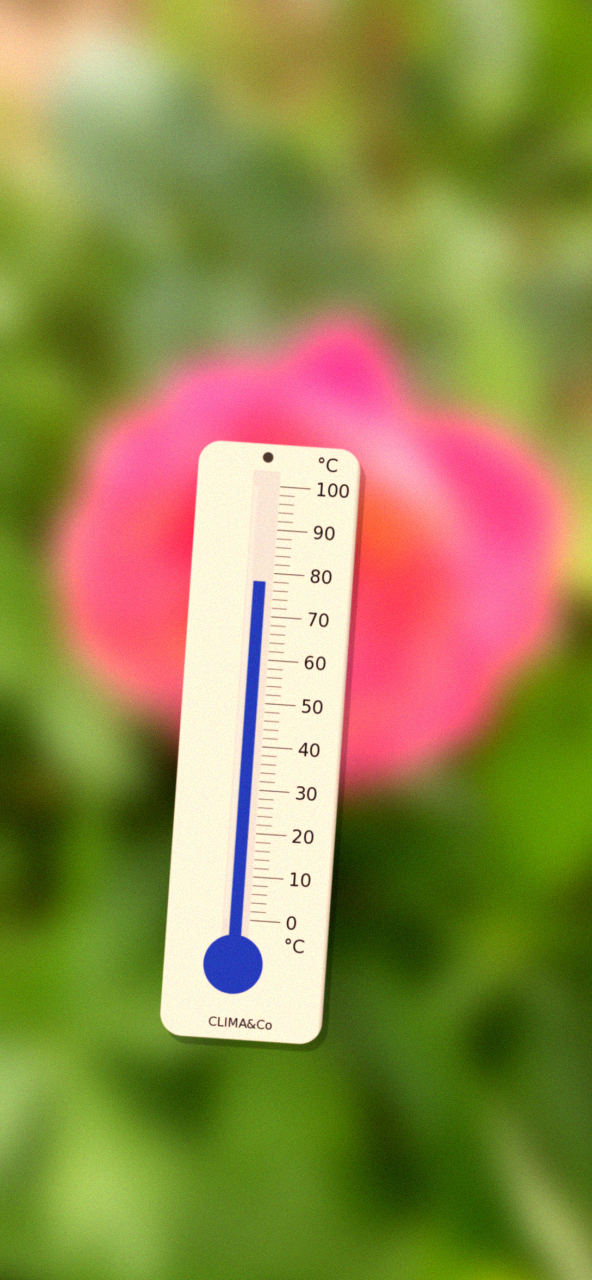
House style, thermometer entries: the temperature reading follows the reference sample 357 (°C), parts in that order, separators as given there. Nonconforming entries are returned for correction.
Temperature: 78 (°C)
